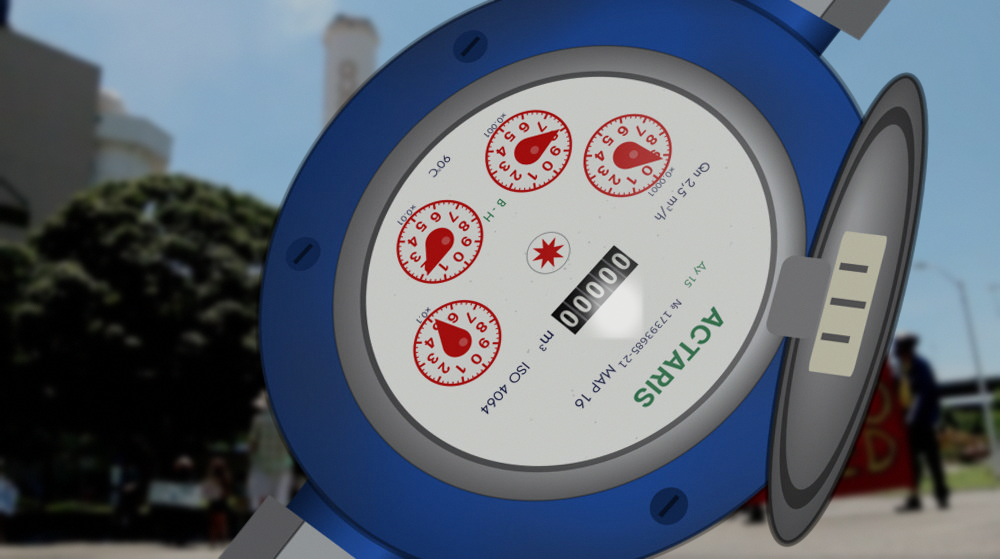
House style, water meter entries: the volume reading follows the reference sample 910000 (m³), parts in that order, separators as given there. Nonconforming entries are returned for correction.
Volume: 0.5179 (m³)
